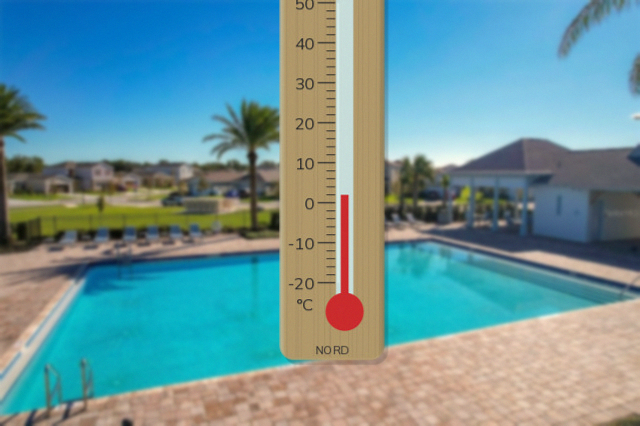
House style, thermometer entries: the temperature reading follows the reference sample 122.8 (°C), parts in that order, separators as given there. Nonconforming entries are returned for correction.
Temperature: 2 (°C)
